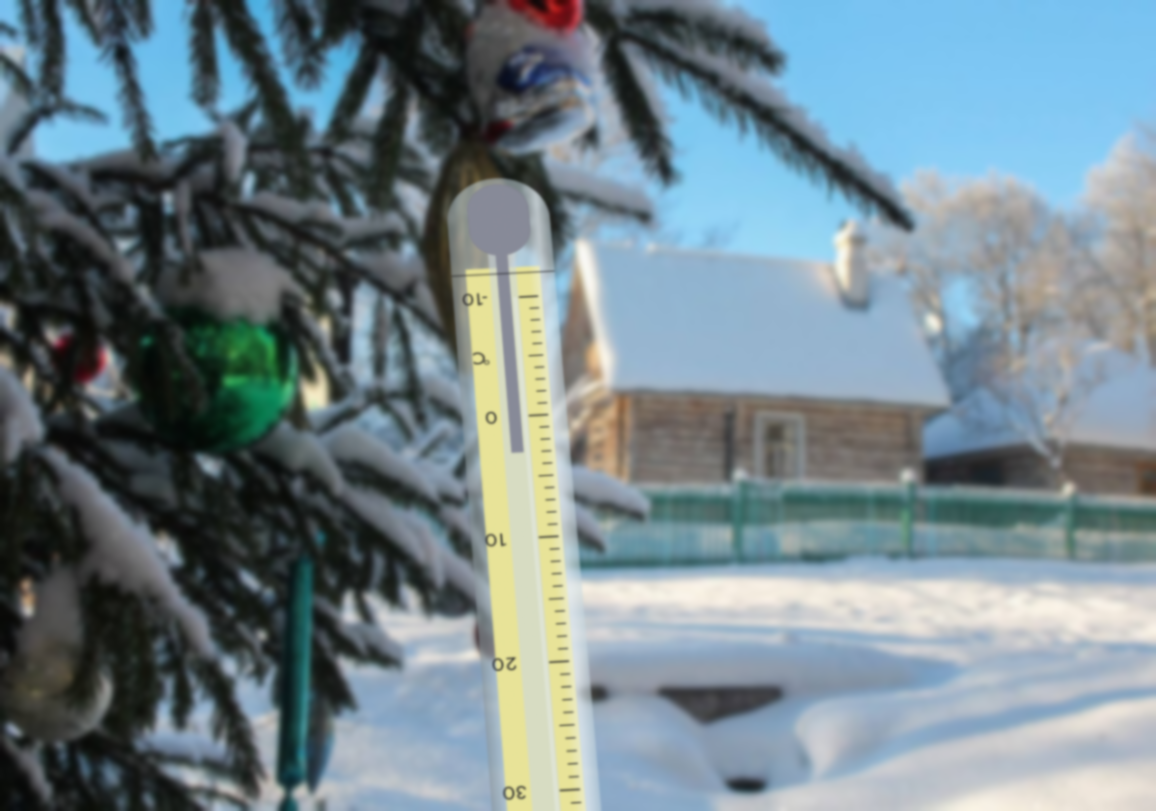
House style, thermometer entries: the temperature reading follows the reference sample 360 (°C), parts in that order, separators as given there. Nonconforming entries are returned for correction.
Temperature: 3 (°C)
